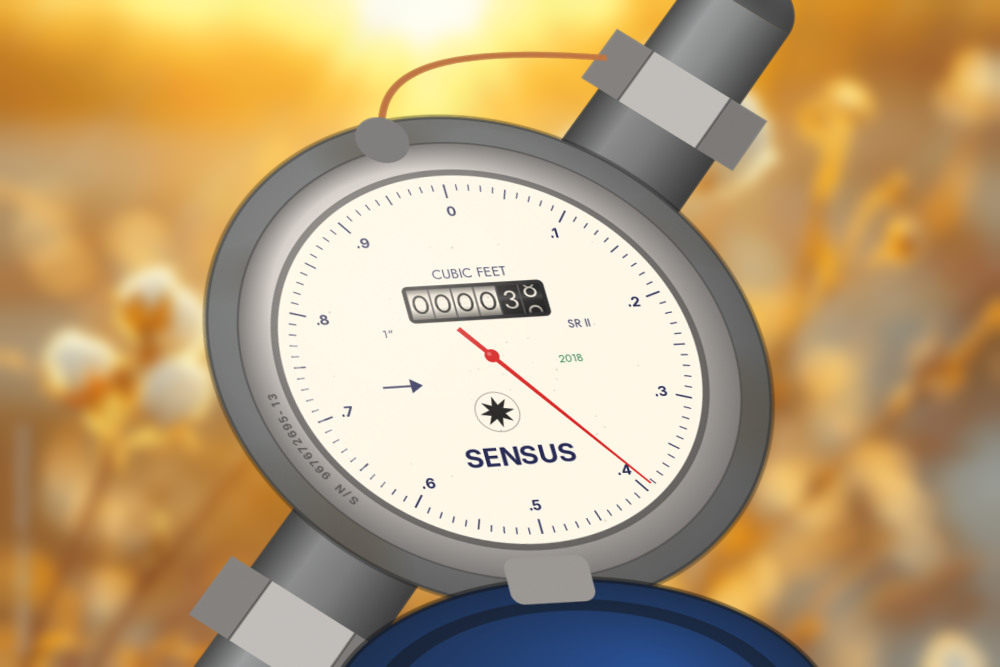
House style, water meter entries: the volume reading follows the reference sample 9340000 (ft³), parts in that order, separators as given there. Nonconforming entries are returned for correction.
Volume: 38.39 (ft³)
